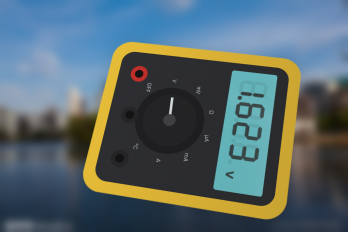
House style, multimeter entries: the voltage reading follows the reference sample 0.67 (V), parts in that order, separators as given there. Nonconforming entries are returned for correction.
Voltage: 1.623 (V)
